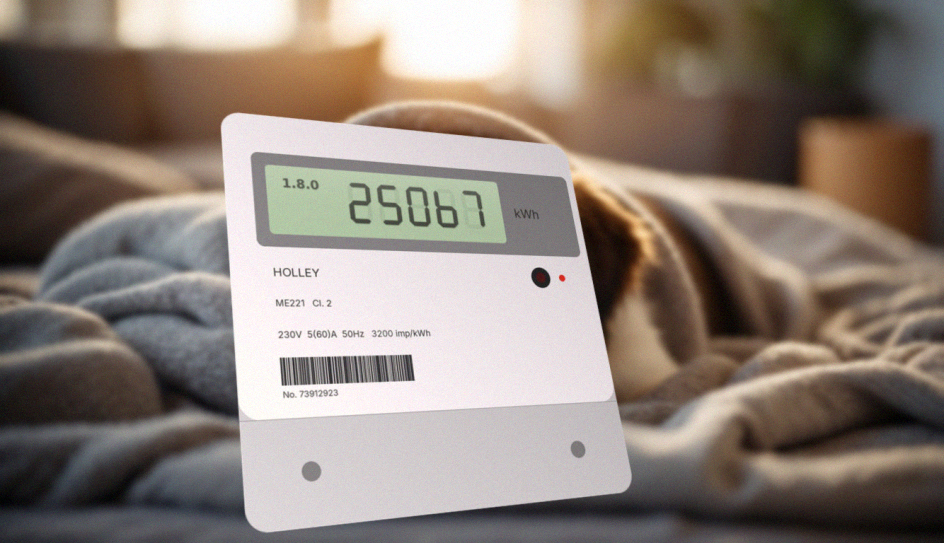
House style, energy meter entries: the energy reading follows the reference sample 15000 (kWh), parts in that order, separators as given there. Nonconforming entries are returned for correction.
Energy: 25067 (kWh)
